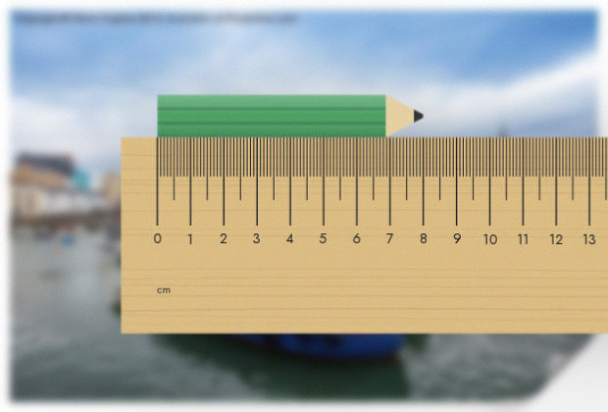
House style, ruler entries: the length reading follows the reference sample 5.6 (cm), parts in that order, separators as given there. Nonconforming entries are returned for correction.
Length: 8 (cm)
